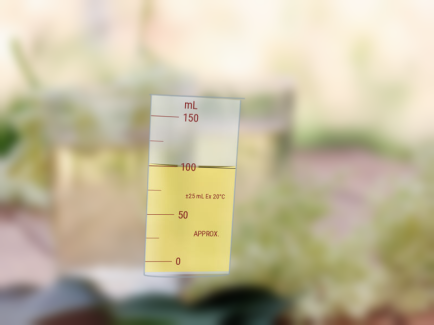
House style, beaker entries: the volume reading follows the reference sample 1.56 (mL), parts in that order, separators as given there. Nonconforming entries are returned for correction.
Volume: 100 (mL)
